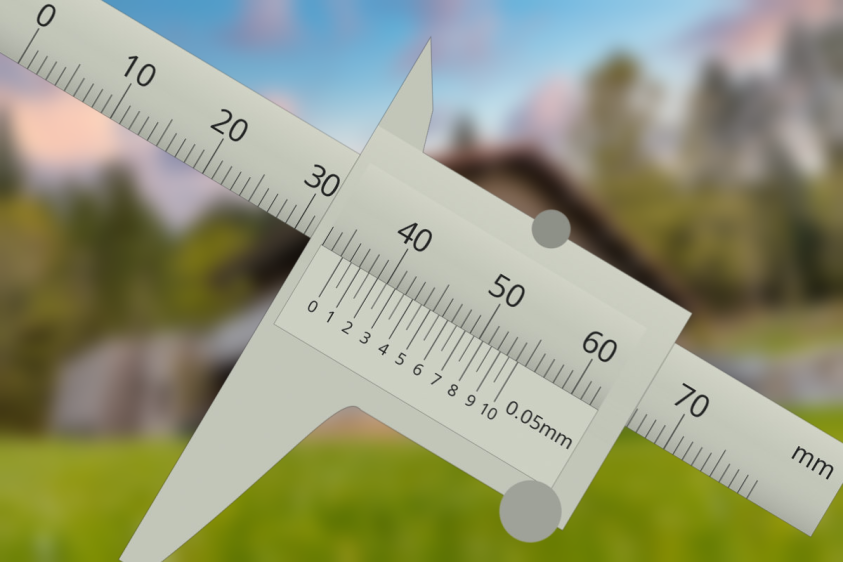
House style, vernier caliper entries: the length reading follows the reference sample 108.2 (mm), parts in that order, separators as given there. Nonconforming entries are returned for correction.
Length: 35.2 (mm)
